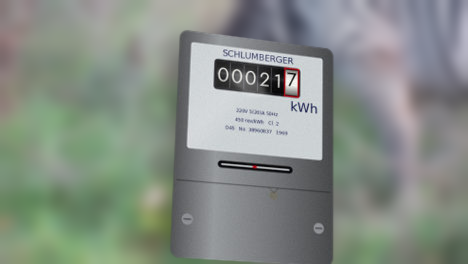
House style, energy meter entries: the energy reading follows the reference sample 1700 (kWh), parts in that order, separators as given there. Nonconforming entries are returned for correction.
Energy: 21.7 (kWh)
